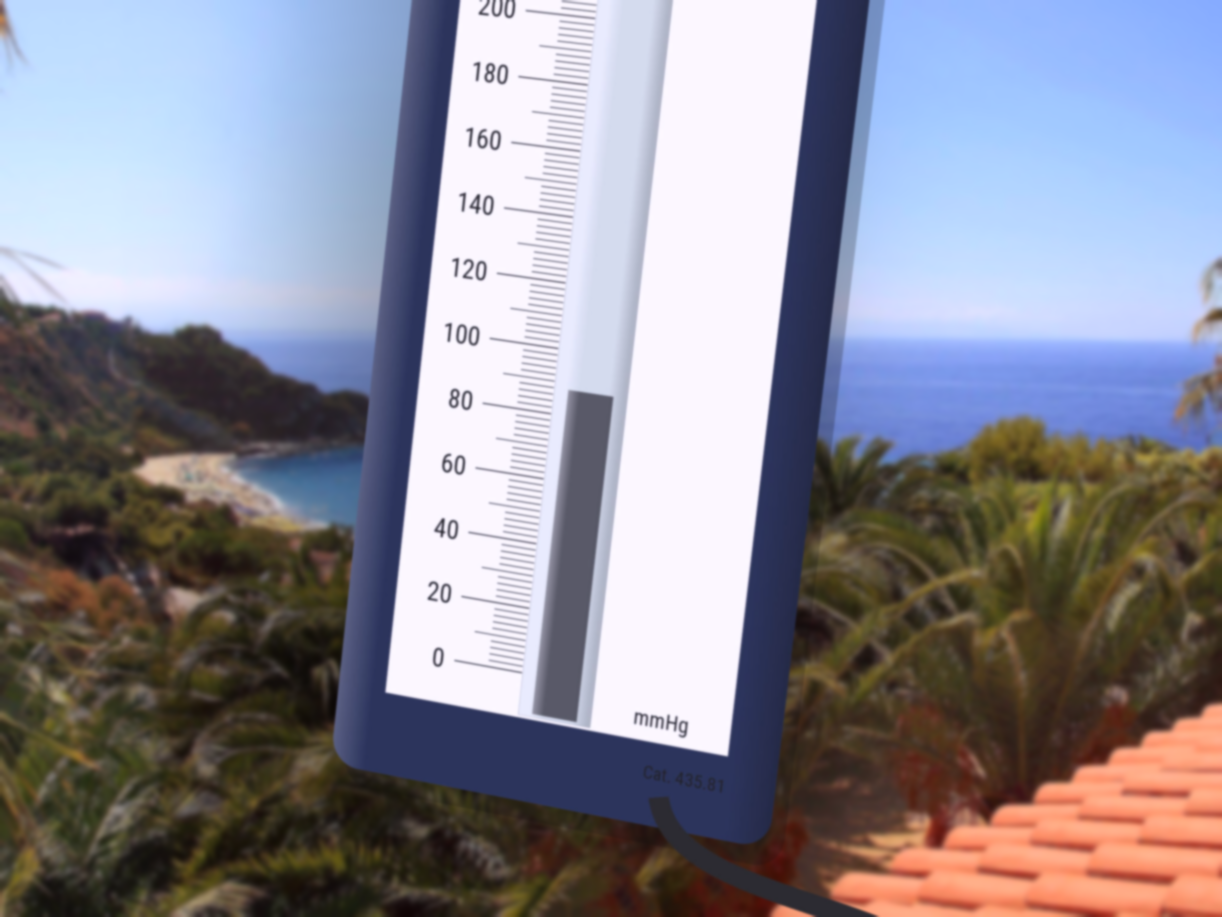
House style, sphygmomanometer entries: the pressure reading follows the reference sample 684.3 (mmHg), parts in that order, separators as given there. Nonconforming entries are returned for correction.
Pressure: 88 (mmHg)
